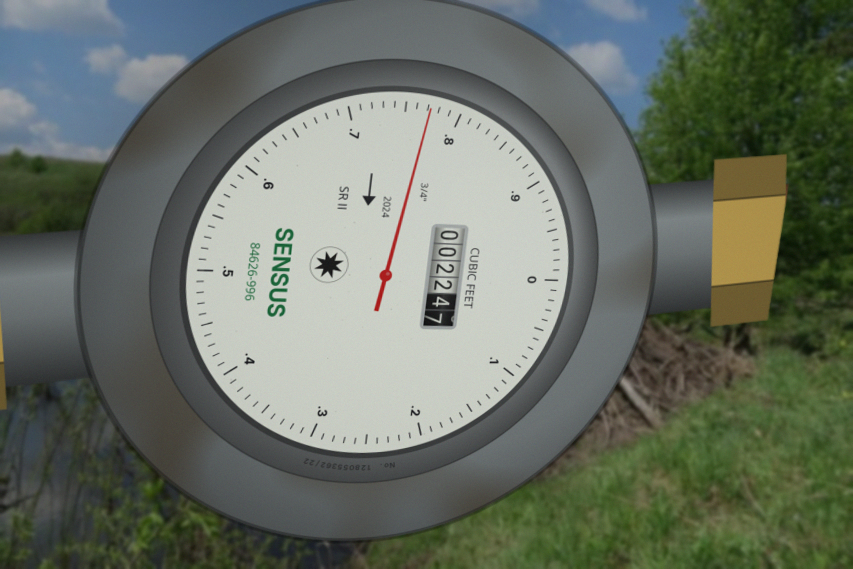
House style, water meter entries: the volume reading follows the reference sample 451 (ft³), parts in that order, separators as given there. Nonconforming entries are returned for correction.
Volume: 2246.77 (ft³)
